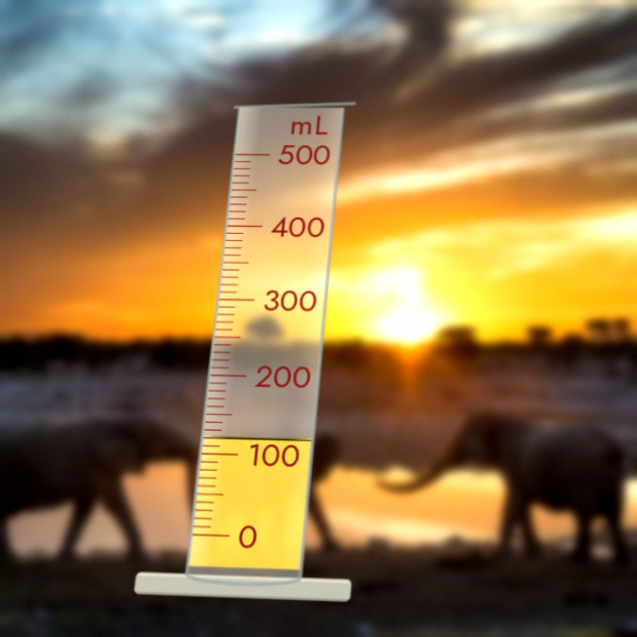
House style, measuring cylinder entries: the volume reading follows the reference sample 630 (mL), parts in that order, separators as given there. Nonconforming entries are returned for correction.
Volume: 120 (mL)
